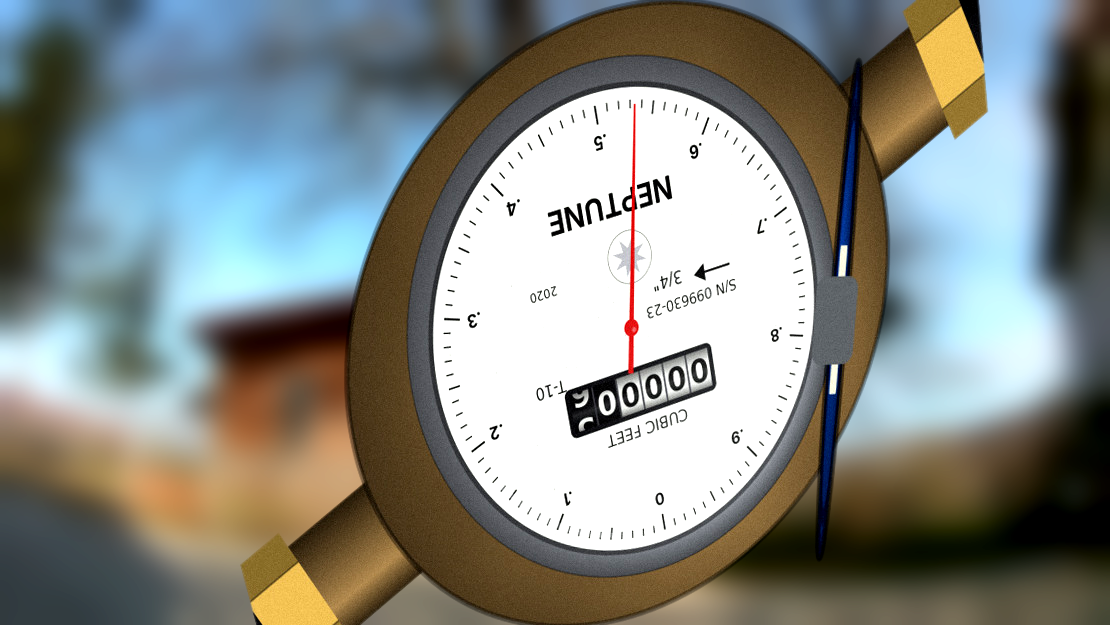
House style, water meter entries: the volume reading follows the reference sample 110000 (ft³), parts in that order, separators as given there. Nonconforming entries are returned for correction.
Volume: 5.53 (ft³)
